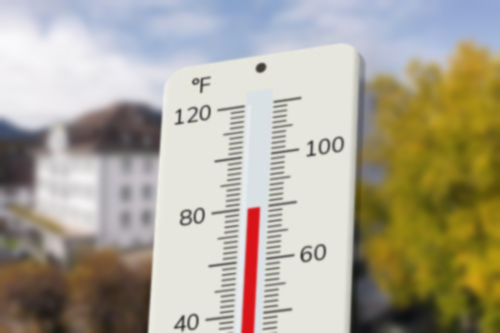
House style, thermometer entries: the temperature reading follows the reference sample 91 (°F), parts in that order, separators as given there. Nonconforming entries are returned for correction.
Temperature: 80 (°F)
